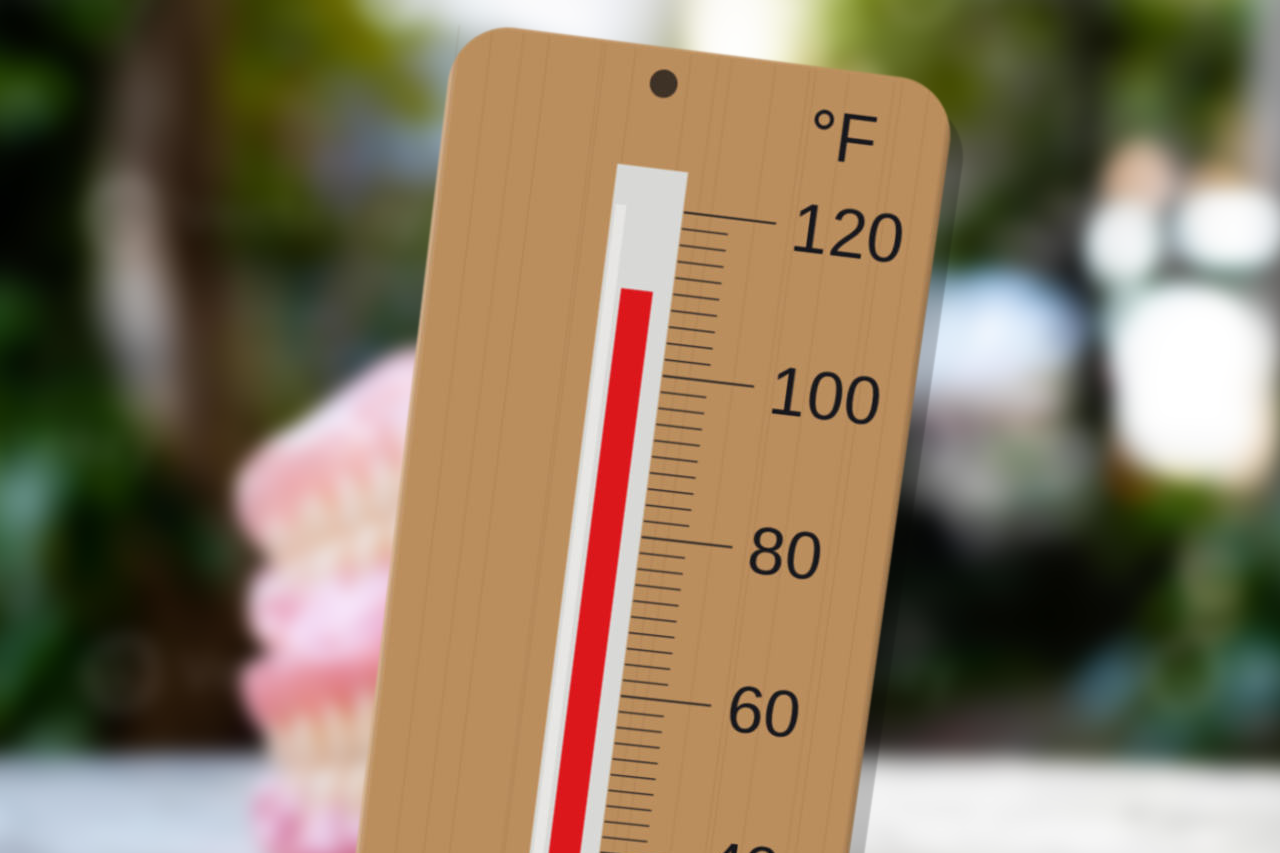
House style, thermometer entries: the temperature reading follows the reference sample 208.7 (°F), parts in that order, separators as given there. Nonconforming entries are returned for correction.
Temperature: 110 (°F)
